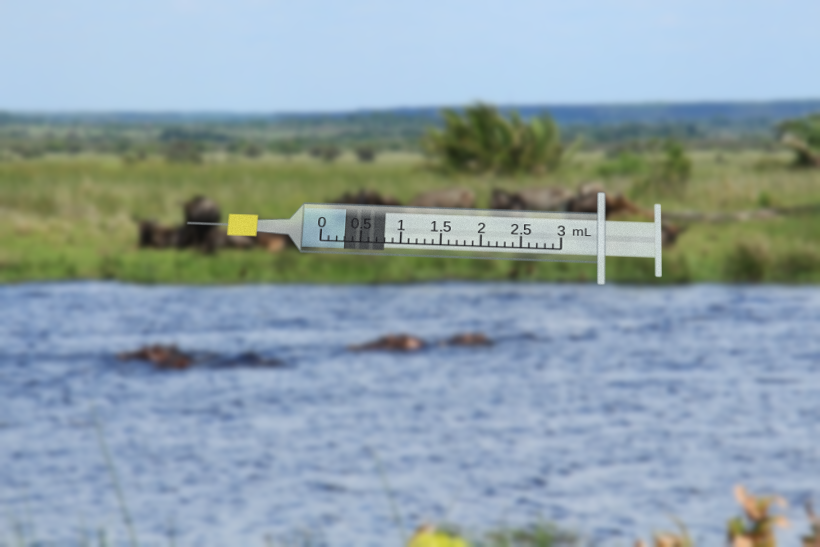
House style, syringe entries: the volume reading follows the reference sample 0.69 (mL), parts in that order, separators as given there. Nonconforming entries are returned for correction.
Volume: 0.3 (mL)
